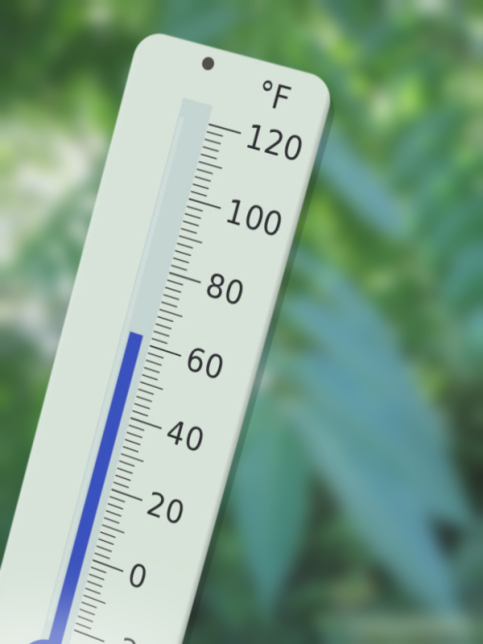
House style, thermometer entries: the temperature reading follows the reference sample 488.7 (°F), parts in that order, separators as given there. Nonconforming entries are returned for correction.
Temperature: 62 (°F)
